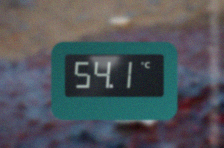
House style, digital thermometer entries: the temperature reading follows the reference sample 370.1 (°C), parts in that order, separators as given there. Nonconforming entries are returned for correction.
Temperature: 54.1 (°C)
